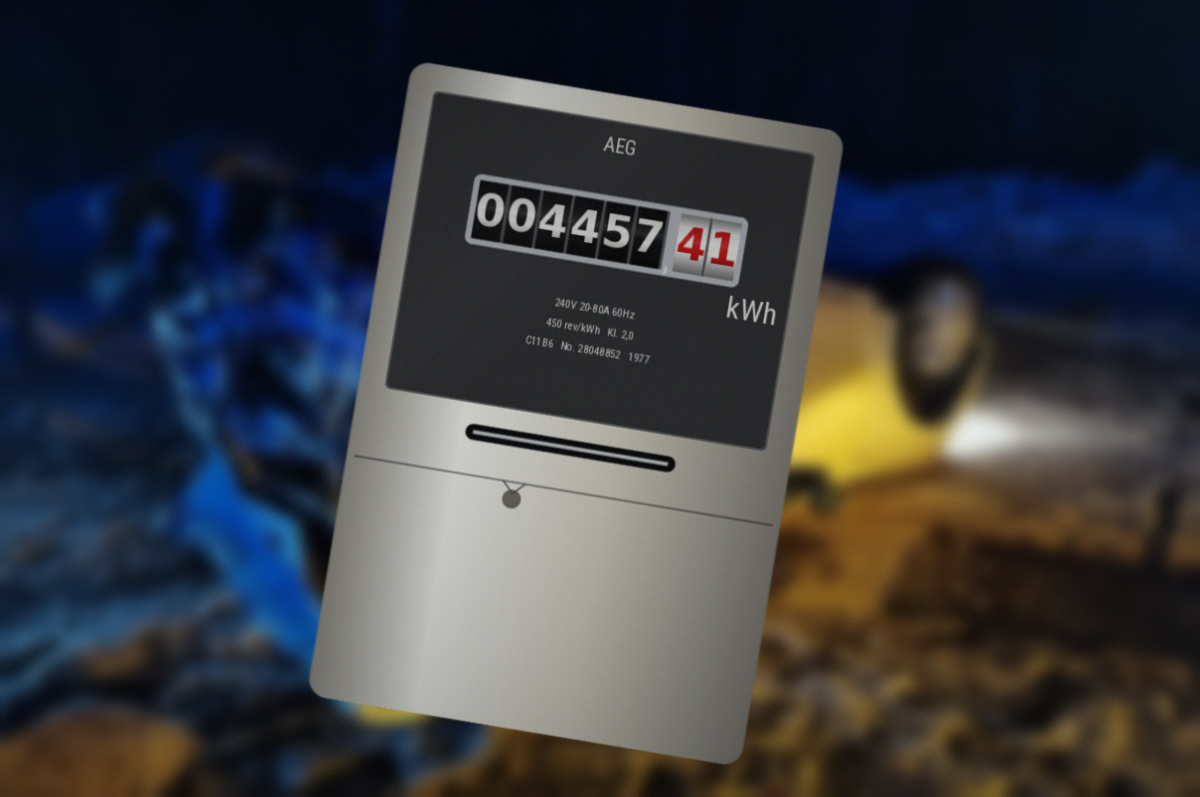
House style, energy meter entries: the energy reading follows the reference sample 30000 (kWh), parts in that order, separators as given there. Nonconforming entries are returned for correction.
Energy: 4457.41 (kWh)
